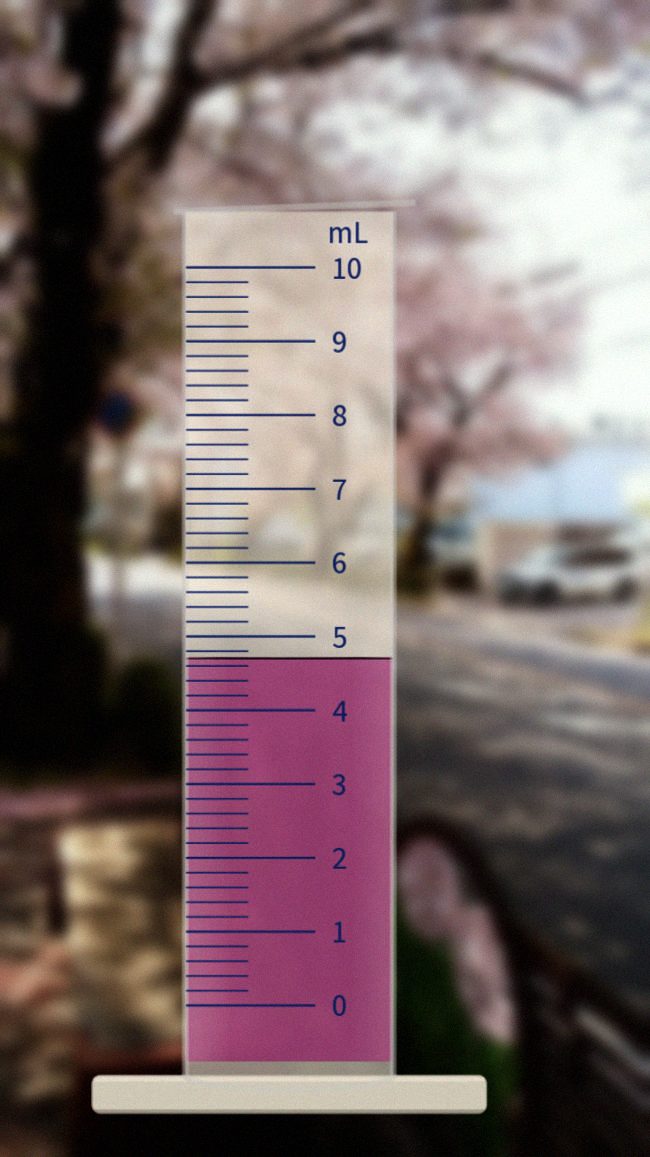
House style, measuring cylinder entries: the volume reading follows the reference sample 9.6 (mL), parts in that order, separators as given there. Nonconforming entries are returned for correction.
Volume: 4.7 (mL)
